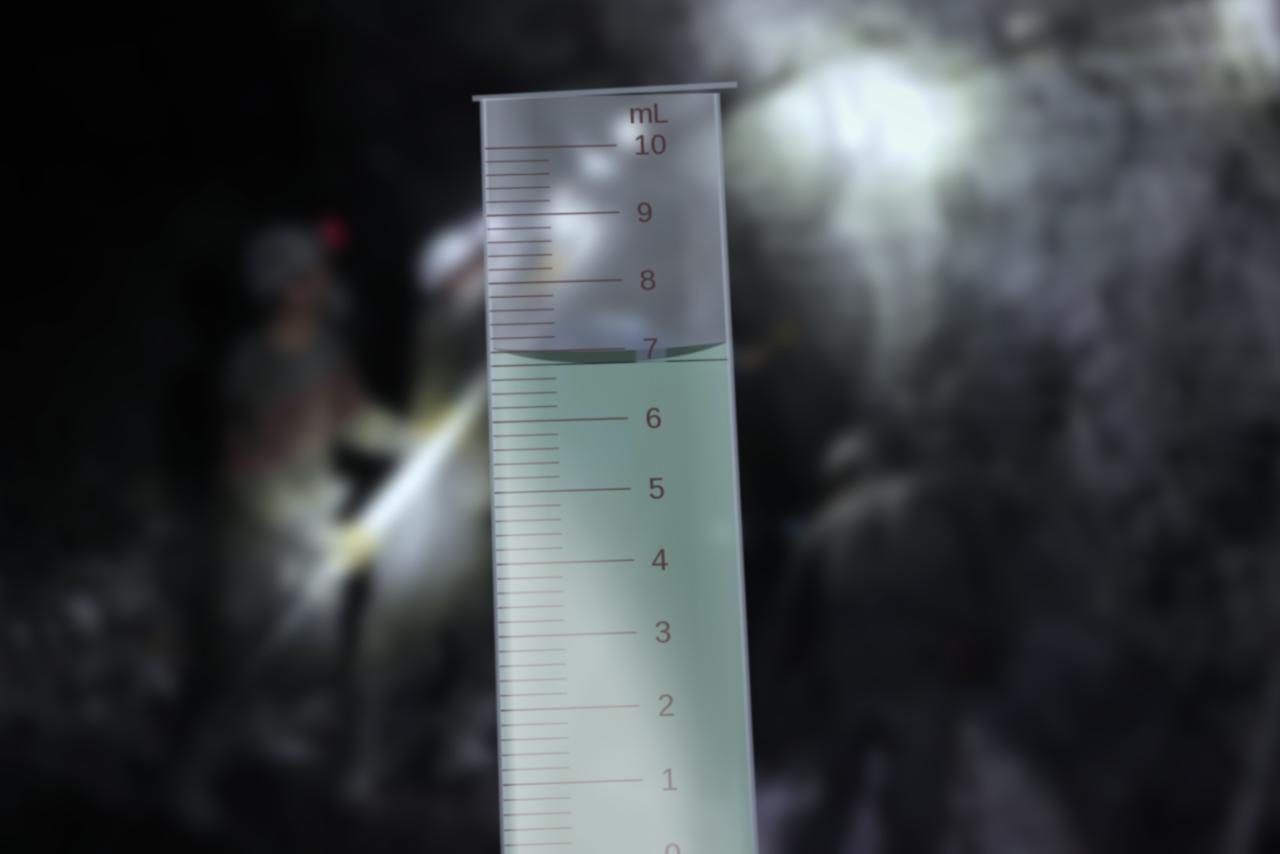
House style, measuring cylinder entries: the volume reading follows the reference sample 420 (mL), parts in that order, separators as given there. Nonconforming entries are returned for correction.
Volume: 6.8 (mL)
